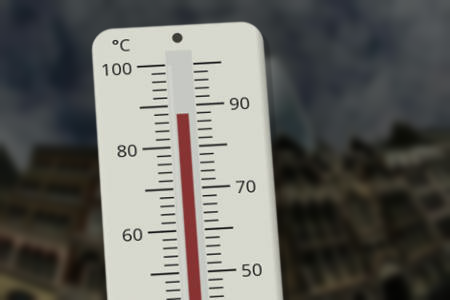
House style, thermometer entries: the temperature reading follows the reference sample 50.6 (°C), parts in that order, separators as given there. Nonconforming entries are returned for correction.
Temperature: 88 (°C)
